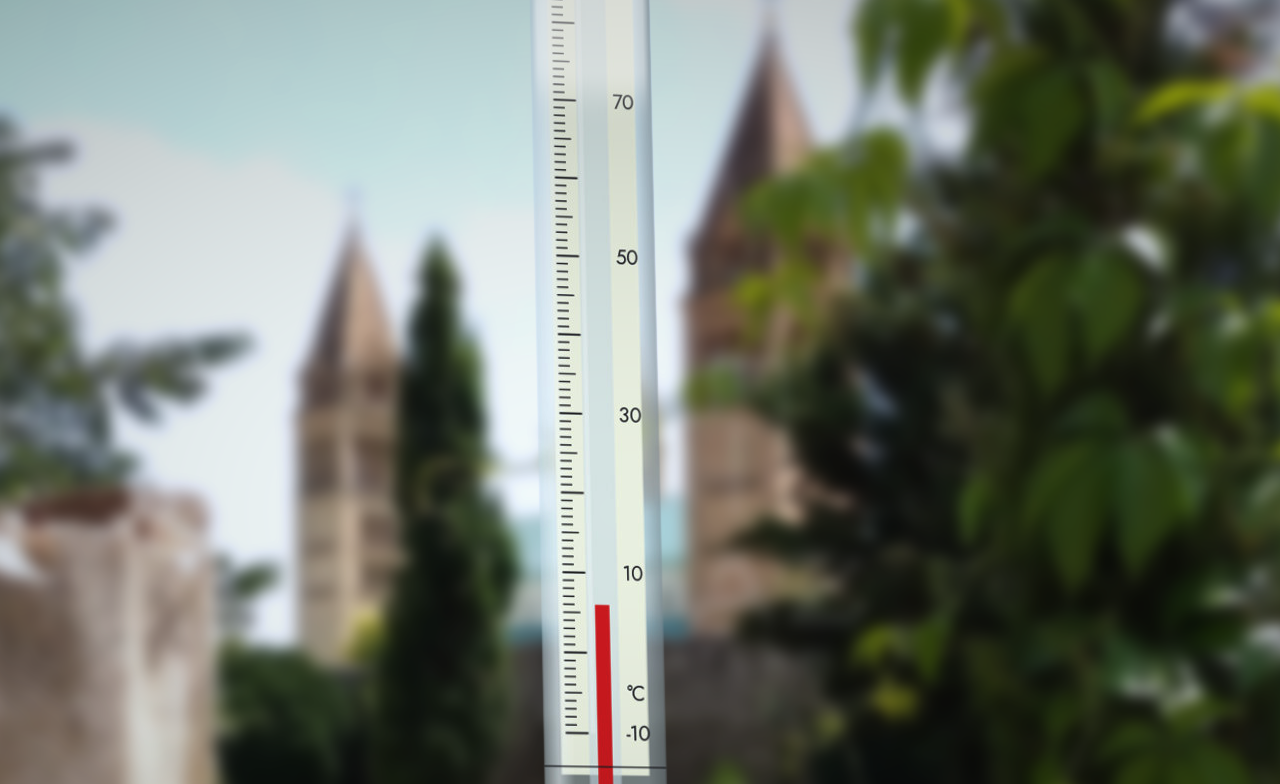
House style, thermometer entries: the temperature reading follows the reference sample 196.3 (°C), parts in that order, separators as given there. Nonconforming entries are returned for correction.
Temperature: 6 (°C)
